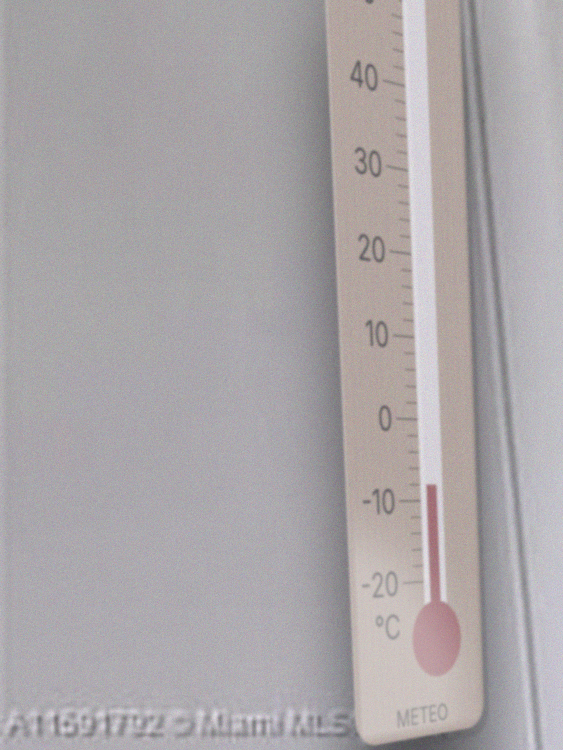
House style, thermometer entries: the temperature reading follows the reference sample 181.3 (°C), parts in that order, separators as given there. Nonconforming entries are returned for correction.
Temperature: -8 (°C)
